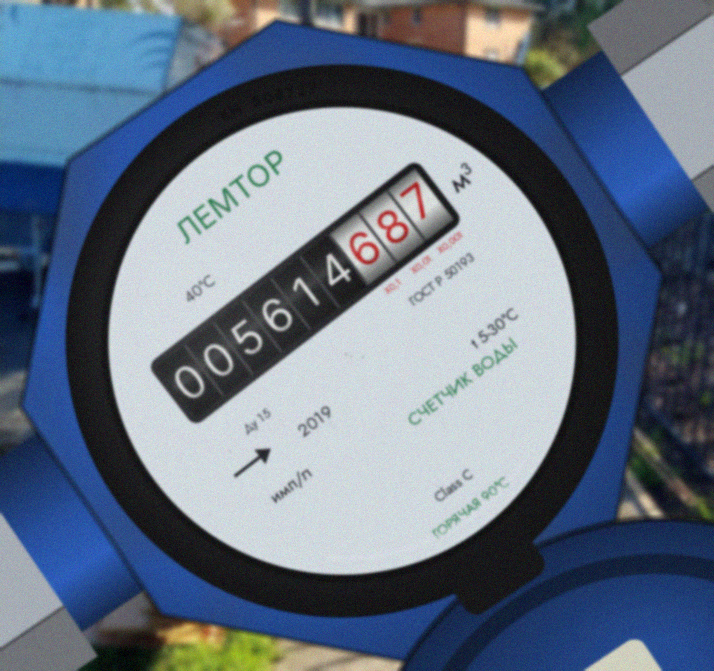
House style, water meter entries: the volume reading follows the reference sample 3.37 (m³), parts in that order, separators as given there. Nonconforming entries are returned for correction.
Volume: 5614.687 (m³)
